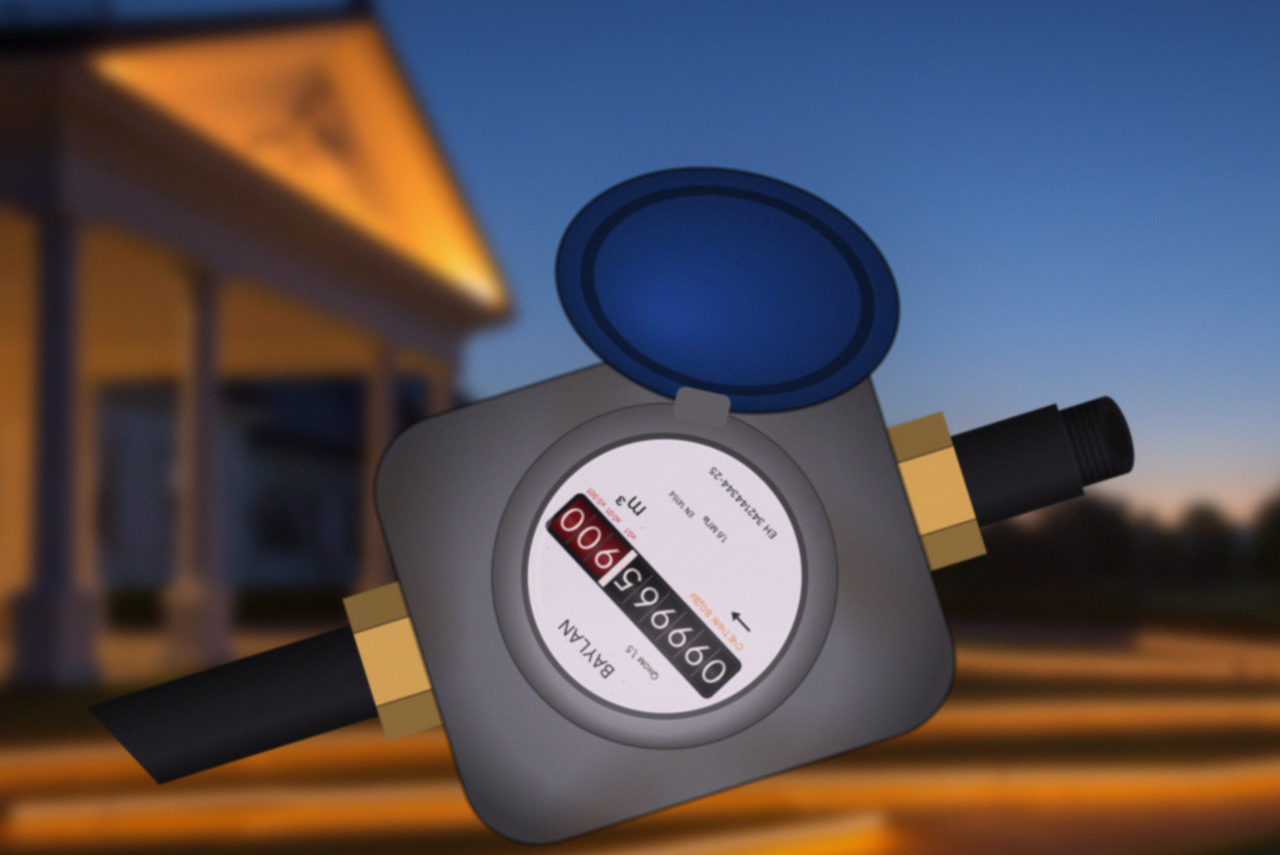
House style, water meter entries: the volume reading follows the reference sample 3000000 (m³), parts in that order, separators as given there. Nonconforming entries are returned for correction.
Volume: 99965.900 (m³)
